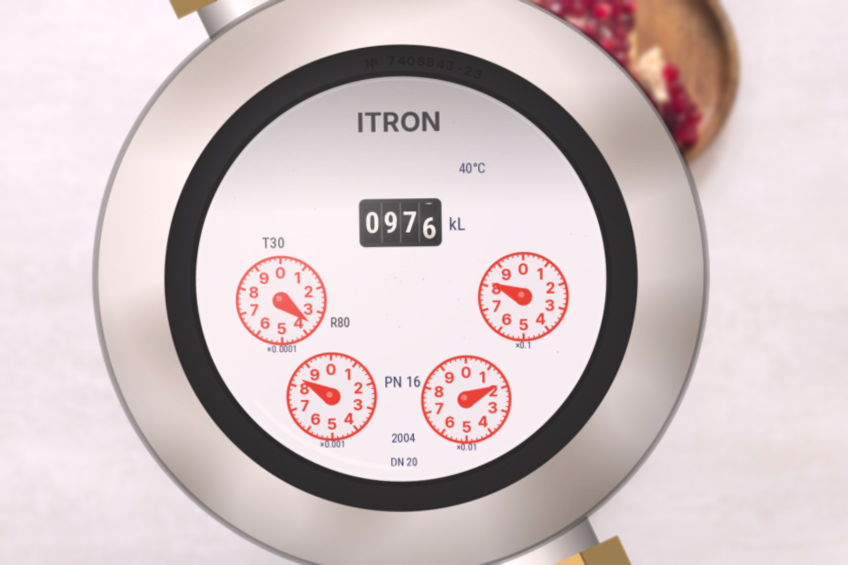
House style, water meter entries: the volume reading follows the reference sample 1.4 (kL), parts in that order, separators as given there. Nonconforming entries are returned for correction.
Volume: 975.8183 (kL)
